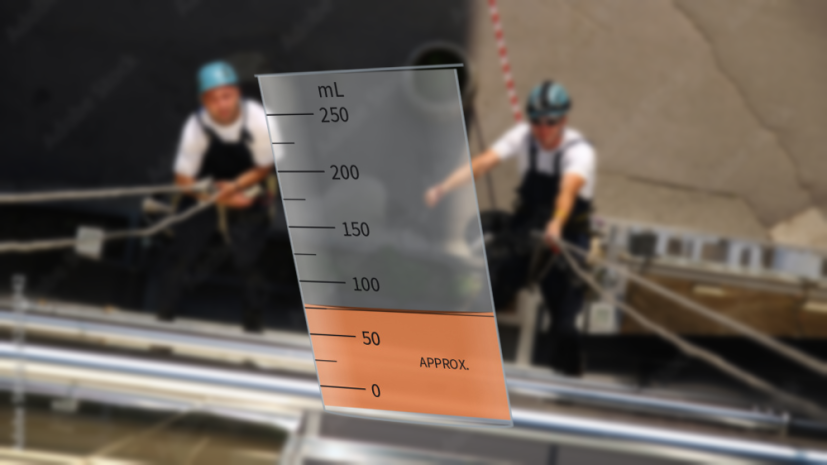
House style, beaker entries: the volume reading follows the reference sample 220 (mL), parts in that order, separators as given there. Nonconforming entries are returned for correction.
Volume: 75 (mL)
